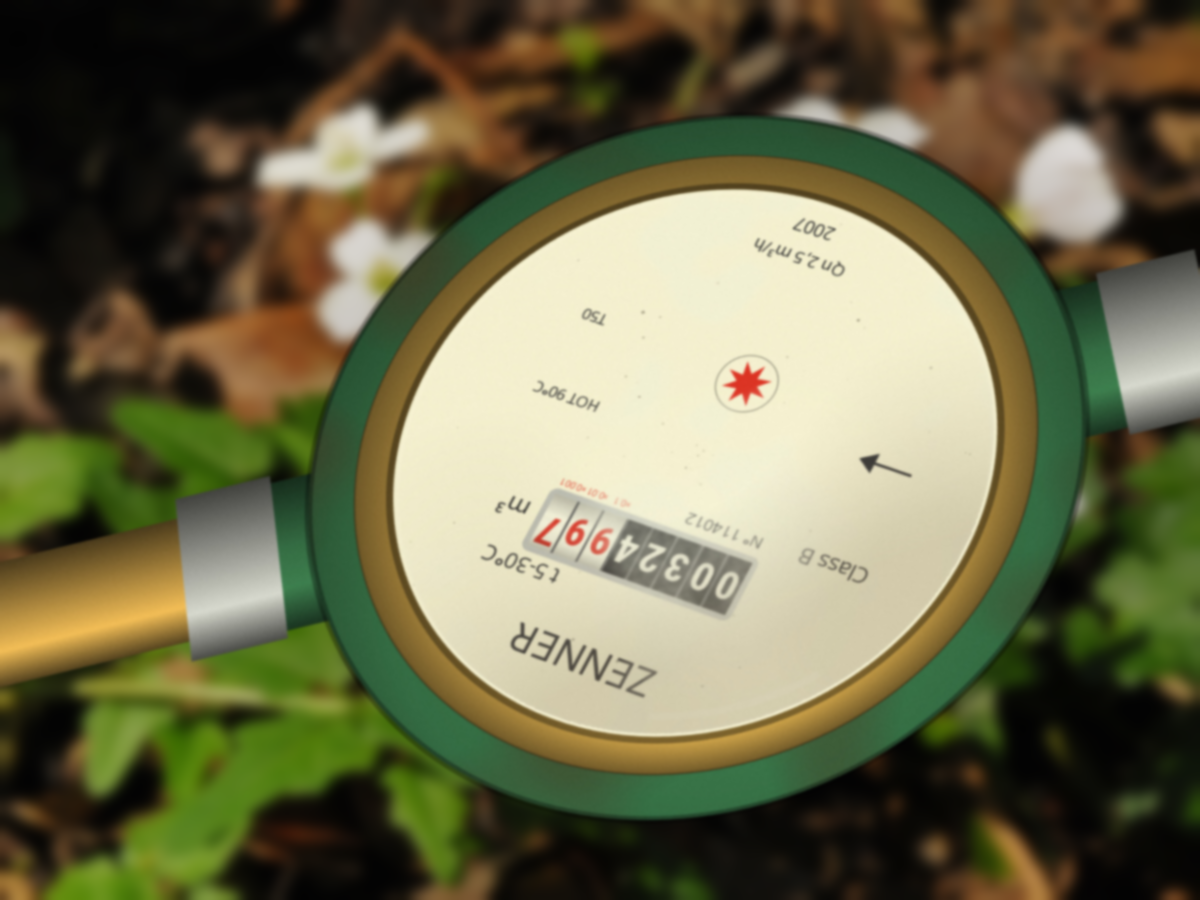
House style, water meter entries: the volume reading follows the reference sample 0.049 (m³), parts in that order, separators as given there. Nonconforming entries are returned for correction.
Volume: 324.997 (m³)
